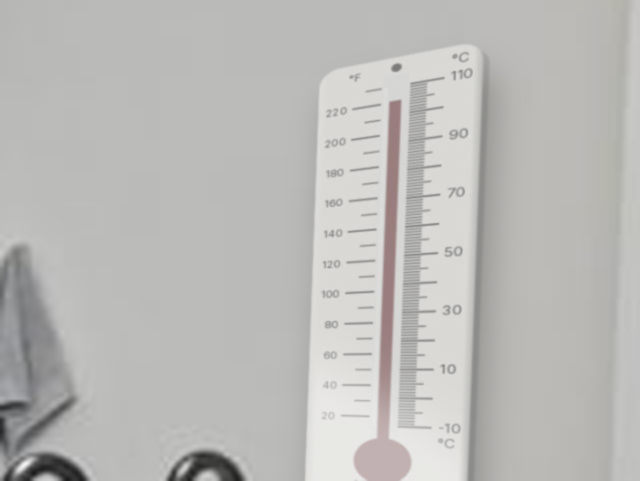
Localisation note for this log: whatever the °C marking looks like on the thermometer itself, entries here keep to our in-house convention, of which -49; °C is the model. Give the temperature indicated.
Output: 105; °C
